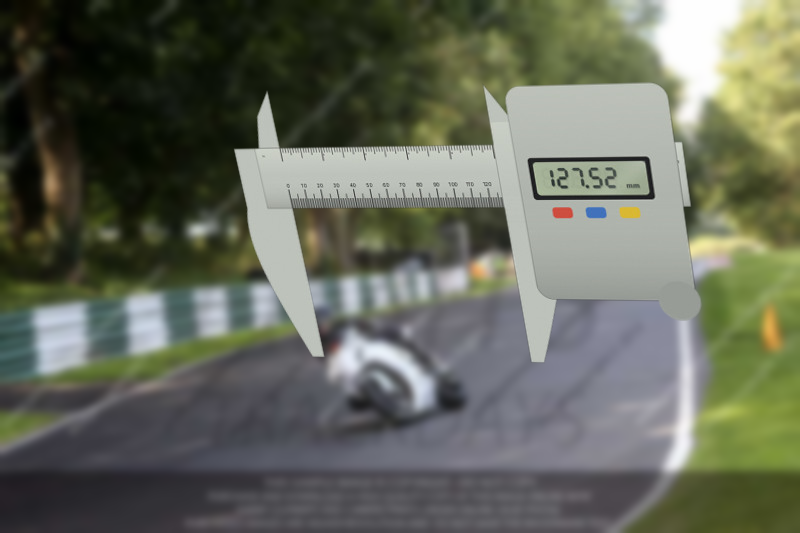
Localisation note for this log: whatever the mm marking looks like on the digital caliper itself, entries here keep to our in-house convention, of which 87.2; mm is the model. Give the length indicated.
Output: 127.52; mm
